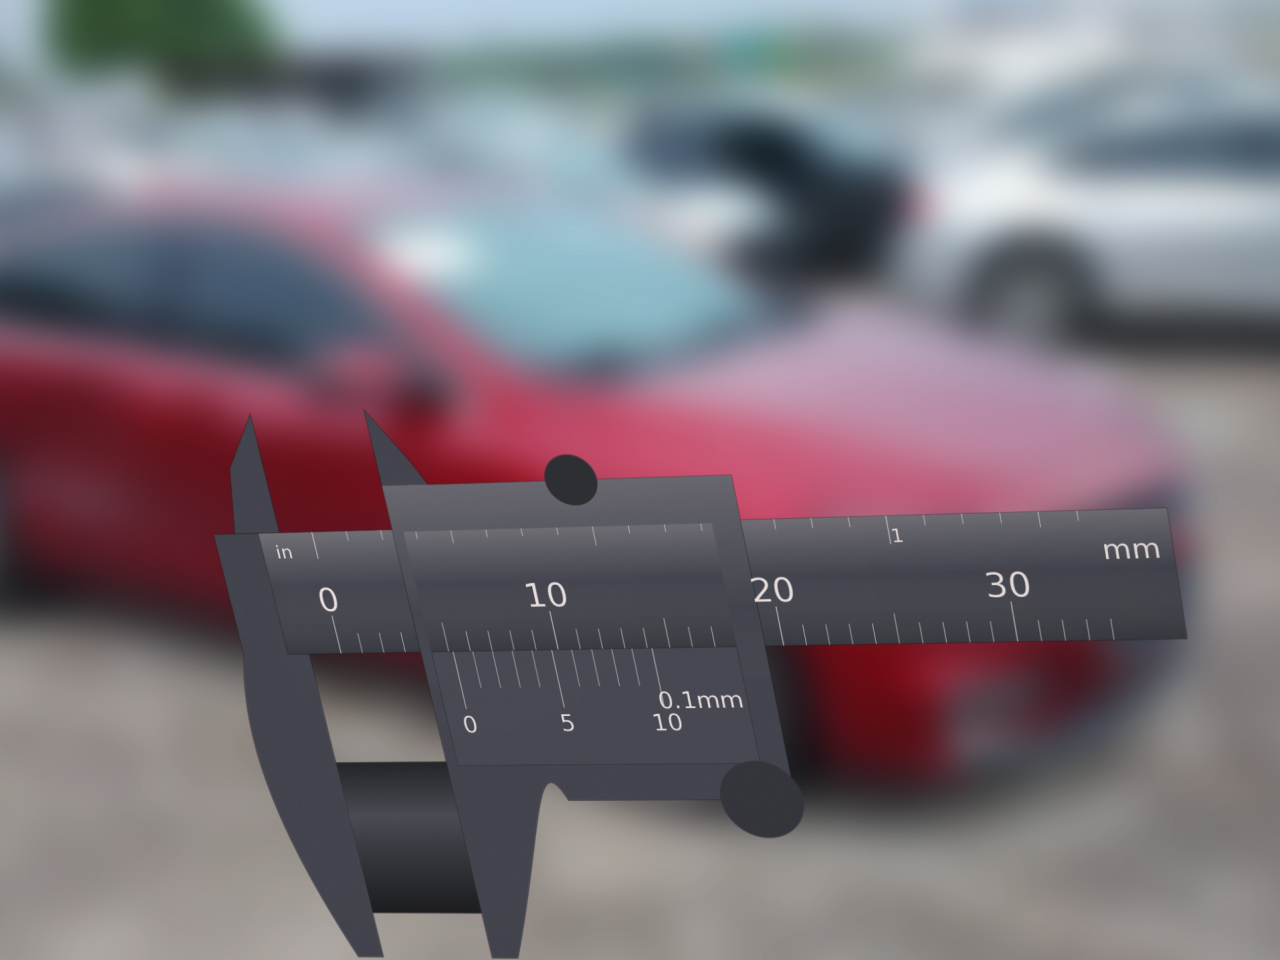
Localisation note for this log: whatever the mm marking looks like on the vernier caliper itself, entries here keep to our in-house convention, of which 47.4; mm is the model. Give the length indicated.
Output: 5.2; mm
